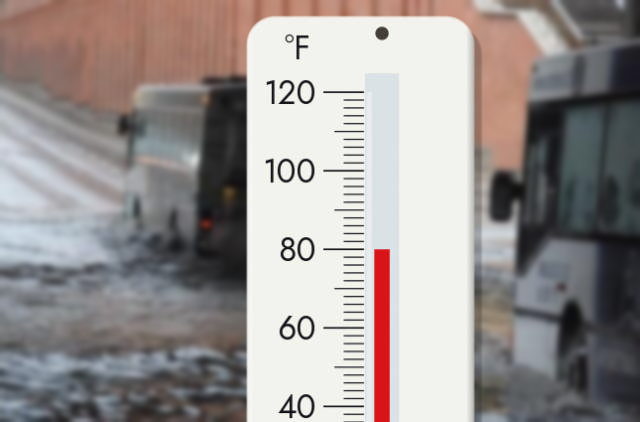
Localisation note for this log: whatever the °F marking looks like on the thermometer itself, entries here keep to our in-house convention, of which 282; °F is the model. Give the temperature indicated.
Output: 80; °F
